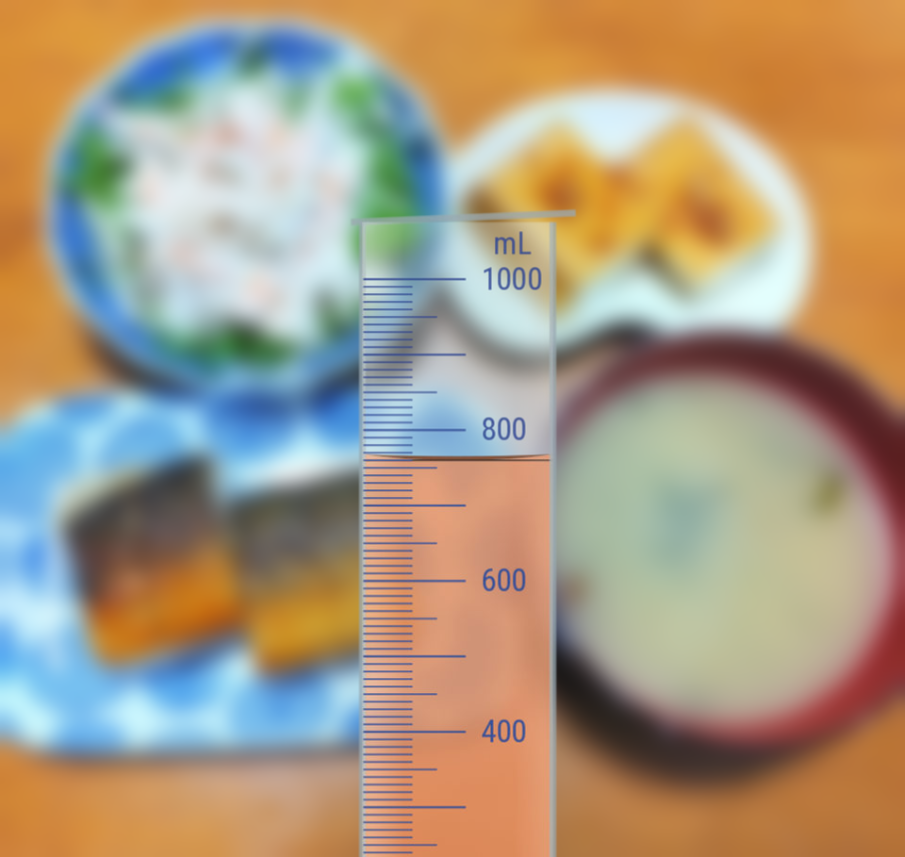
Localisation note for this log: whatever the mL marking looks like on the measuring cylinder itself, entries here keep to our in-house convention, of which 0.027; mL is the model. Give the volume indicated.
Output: 760; mL
